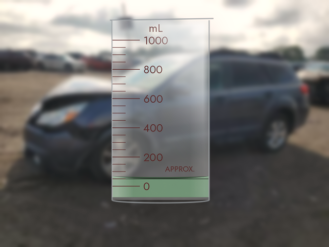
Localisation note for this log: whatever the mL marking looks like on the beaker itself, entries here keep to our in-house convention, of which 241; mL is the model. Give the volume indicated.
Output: 50; mL
